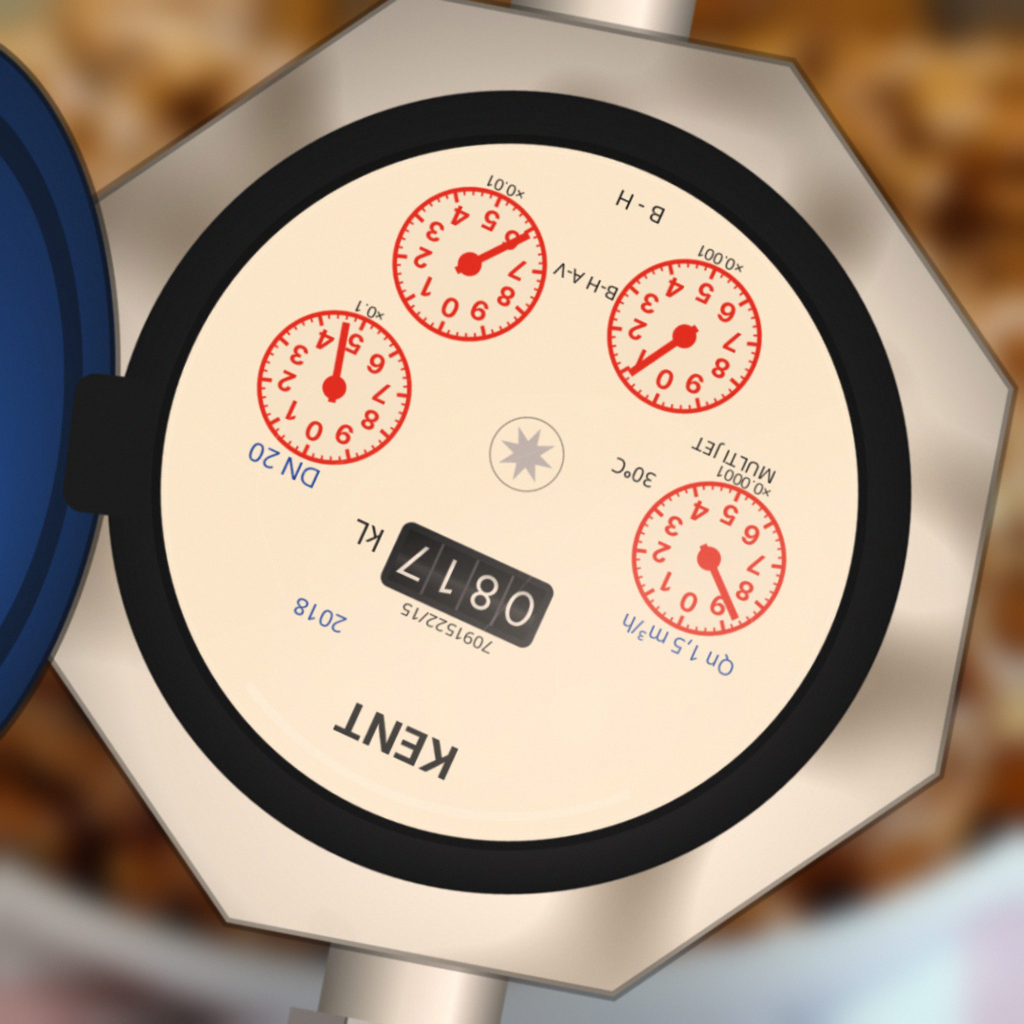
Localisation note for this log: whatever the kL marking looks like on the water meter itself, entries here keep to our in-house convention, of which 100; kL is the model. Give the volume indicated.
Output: 817.4608; kL
